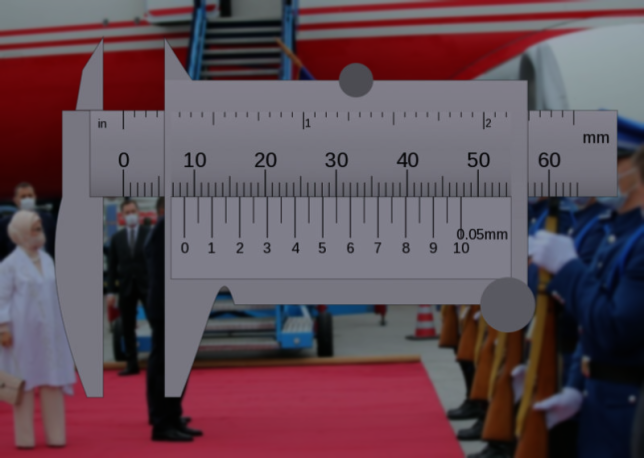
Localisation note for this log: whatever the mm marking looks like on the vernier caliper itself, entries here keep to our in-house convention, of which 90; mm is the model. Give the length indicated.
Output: 8.6; mm
